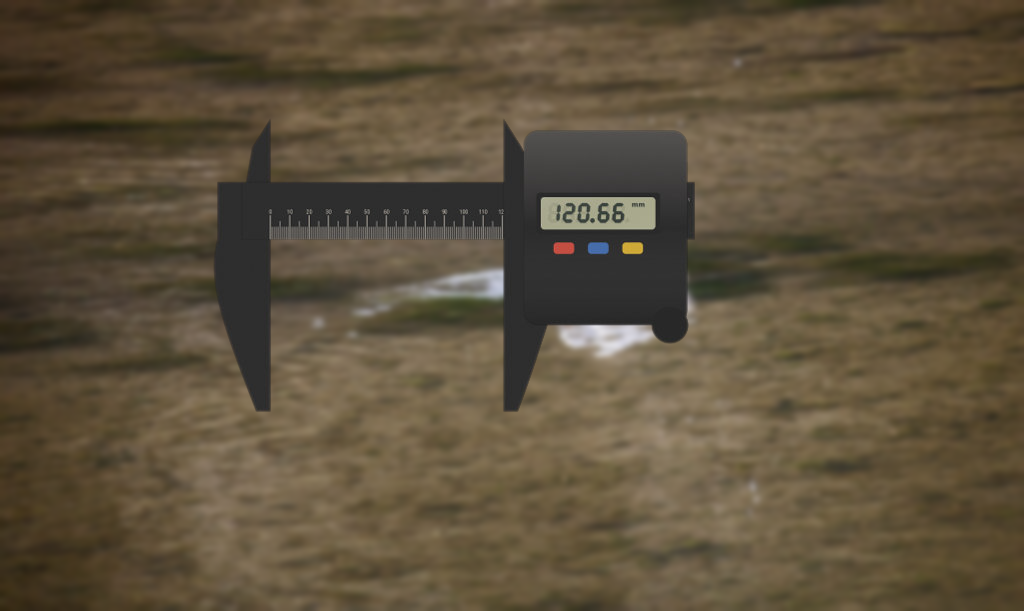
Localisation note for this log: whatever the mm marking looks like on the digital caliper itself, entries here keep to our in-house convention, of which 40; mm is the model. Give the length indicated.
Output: 120.66; mm
